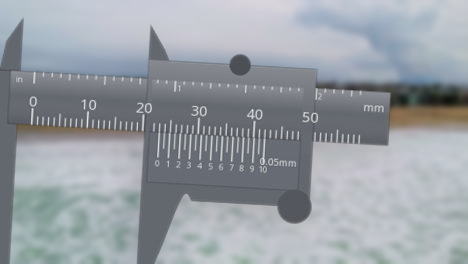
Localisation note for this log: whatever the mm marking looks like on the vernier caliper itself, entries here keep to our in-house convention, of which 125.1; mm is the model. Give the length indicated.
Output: 23.0; mm
